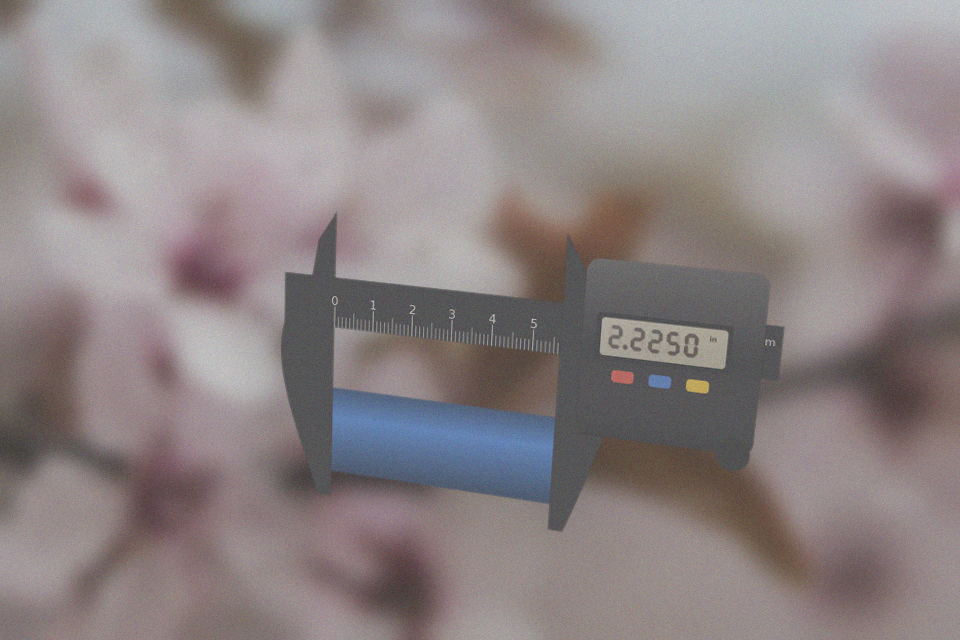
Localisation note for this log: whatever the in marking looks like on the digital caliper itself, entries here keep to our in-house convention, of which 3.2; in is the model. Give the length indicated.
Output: 2.2250; in
